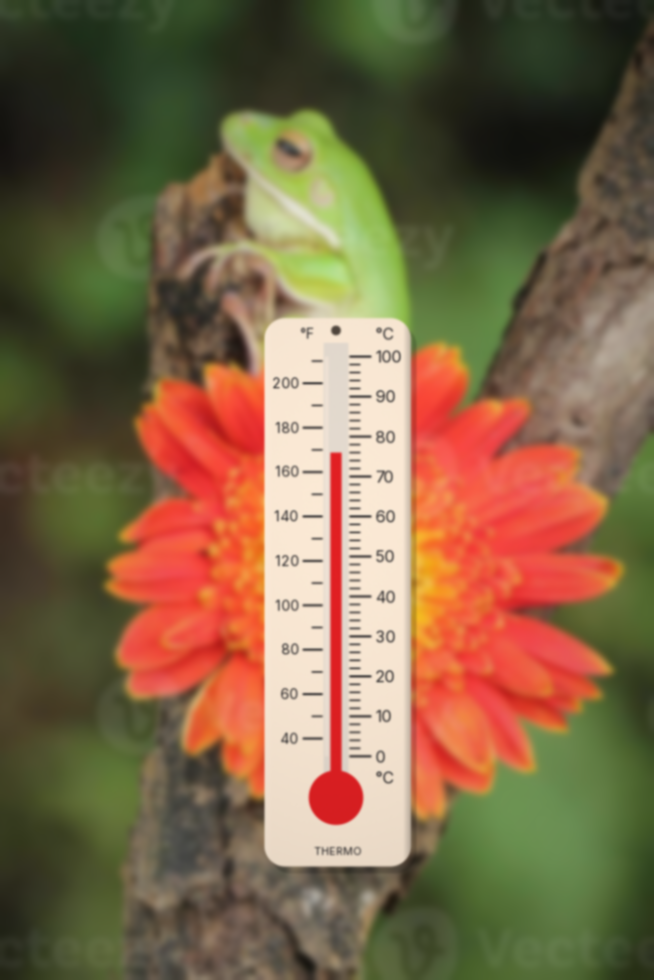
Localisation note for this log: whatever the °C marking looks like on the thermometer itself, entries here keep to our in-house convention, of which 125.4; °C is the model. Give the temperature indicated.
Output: 76; °C
